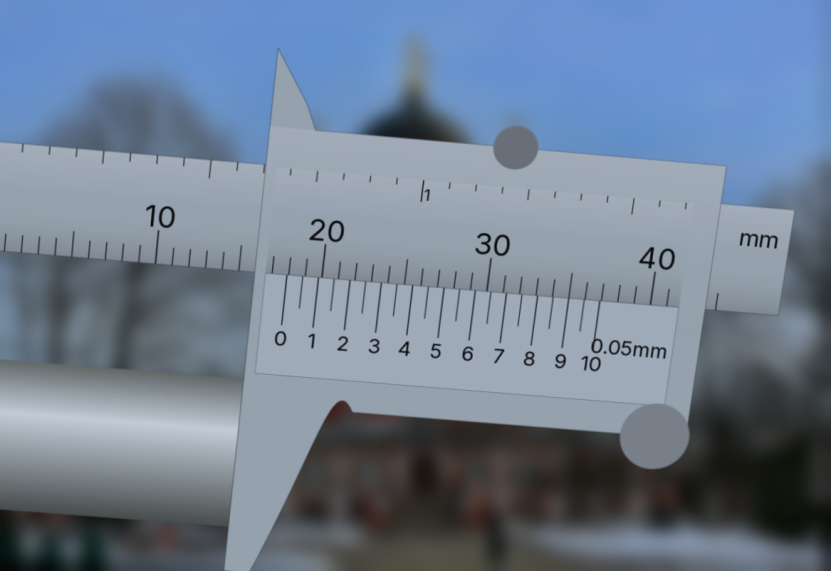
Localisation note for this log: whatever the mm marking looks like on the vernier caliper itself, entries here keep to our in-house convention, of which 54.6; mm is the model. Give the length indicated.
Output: 17.9; mm
